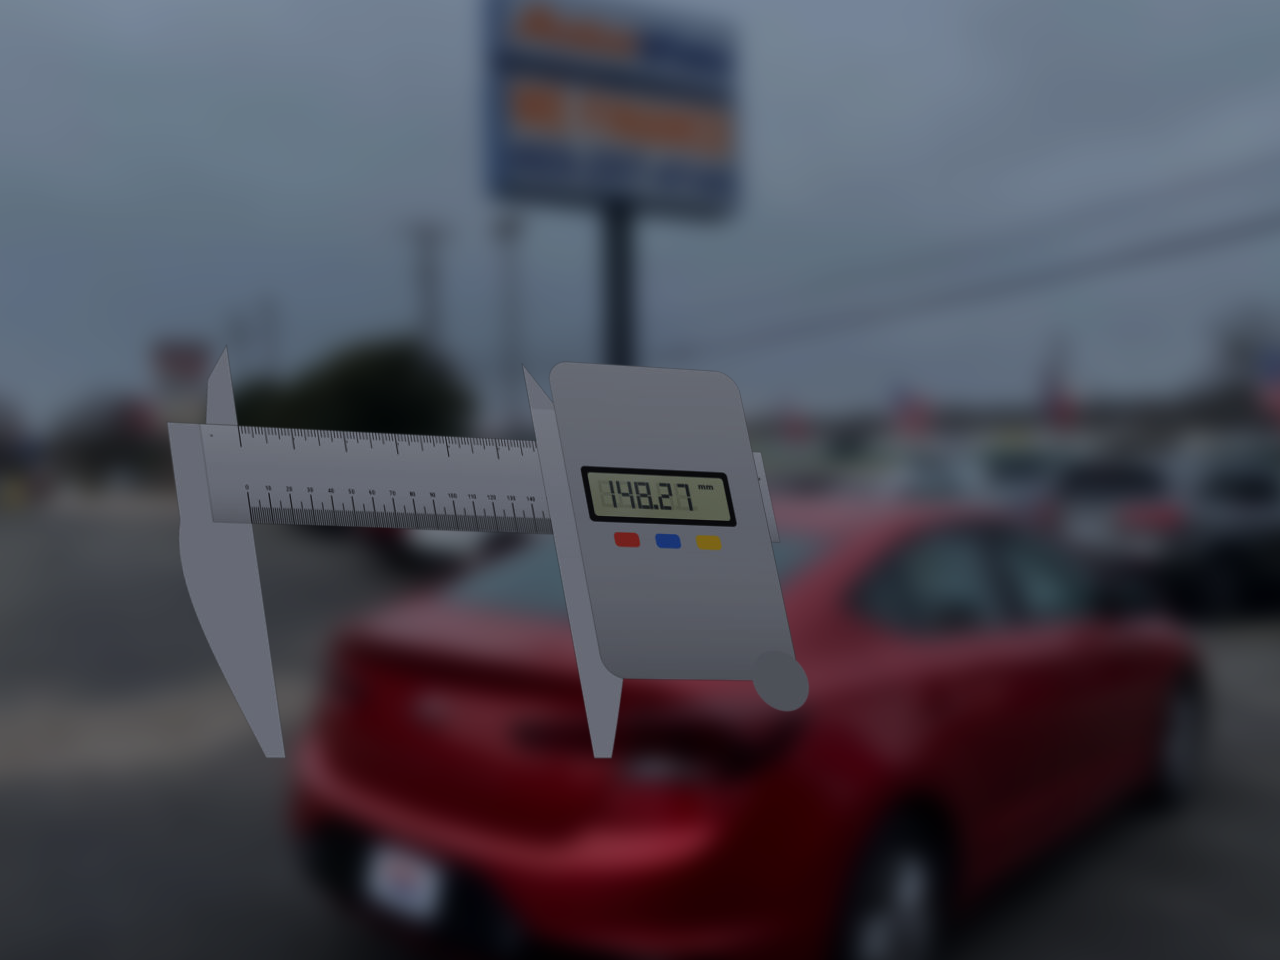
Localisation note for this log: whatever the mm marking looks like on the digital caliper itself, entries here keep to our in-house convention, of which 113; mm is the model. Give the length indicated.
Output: 148.27; mm
